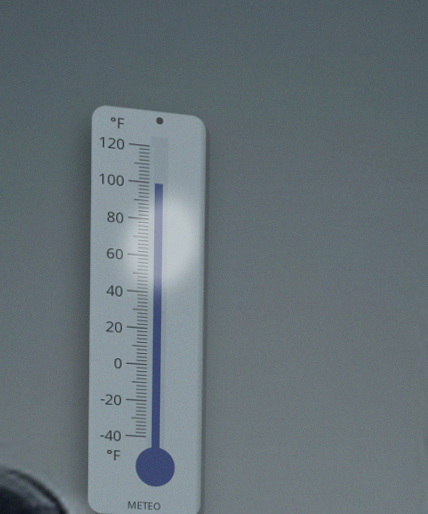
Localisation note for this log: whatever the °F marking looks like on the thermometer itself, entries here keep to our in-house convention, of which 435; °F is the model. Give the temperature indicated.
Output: 100; °F
